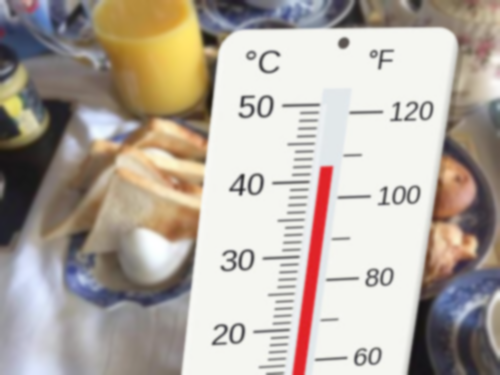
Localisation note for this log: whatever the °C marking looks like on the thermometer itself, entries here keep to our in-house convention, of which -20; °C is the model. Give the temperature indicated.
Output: 42; °C
